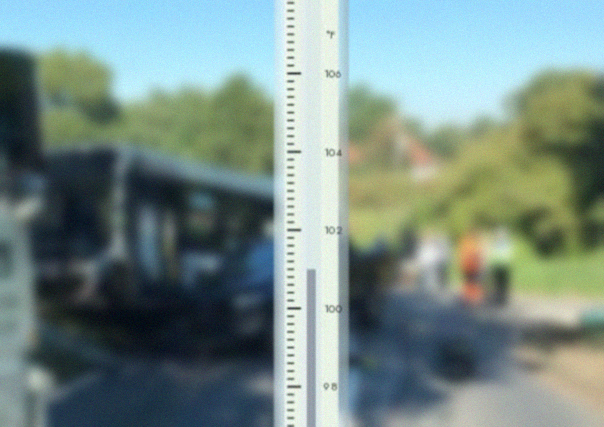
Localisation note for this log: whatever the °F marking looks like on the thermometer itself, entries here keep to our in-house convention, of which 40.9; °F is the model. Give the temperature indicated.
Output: 101; °F
